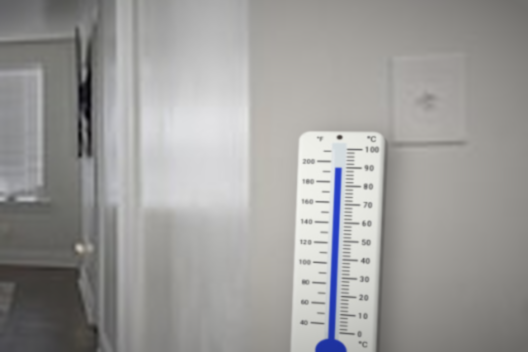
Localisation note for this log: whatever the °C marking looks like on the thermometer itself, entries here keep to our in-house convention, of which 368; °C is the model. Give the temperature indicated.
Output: 90; °C
